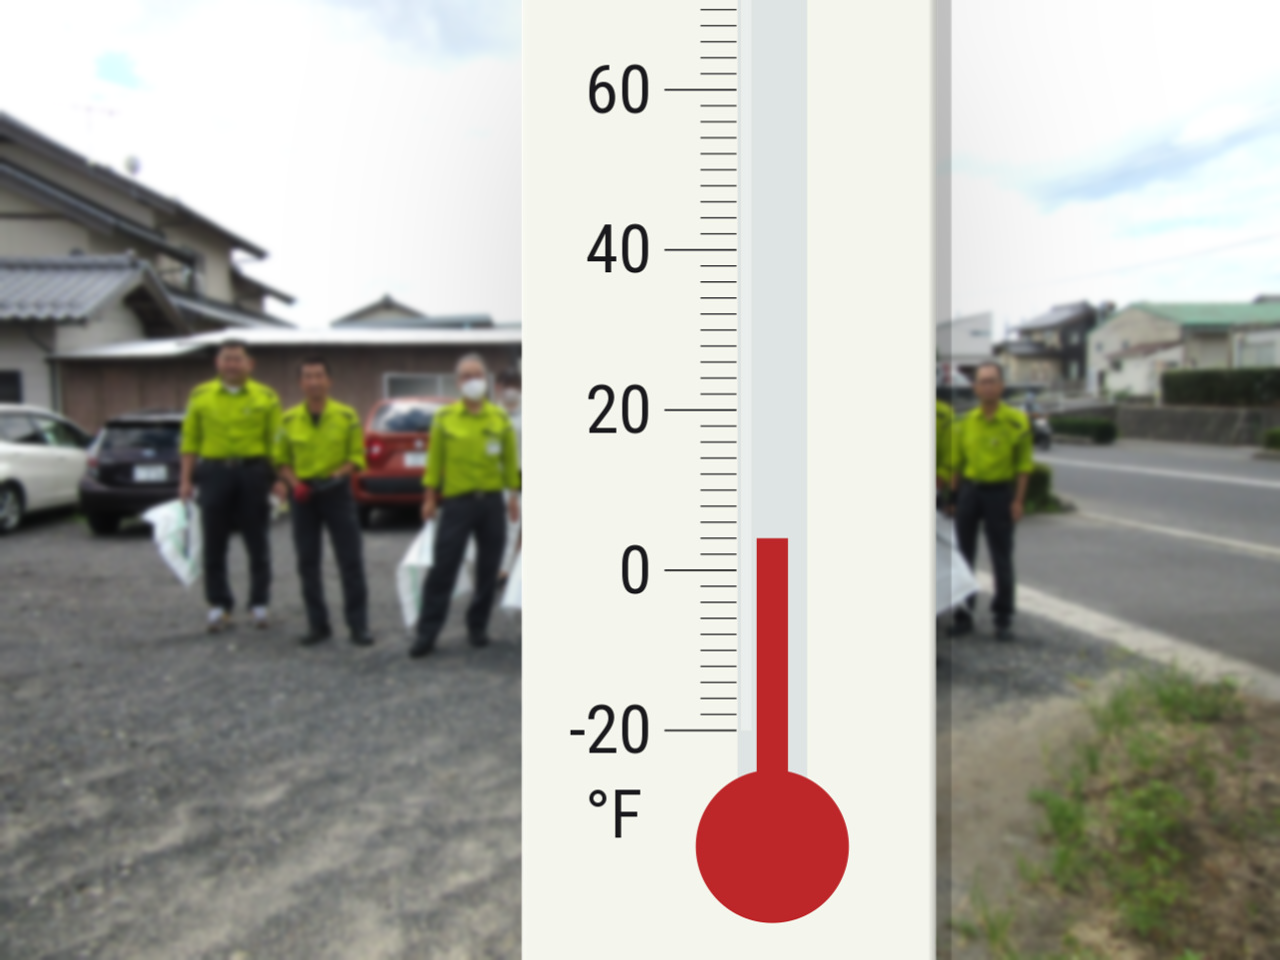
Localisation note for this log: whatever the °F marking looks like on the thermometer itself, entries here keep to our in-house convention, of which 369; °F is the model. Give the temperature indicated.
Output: 4; °F
